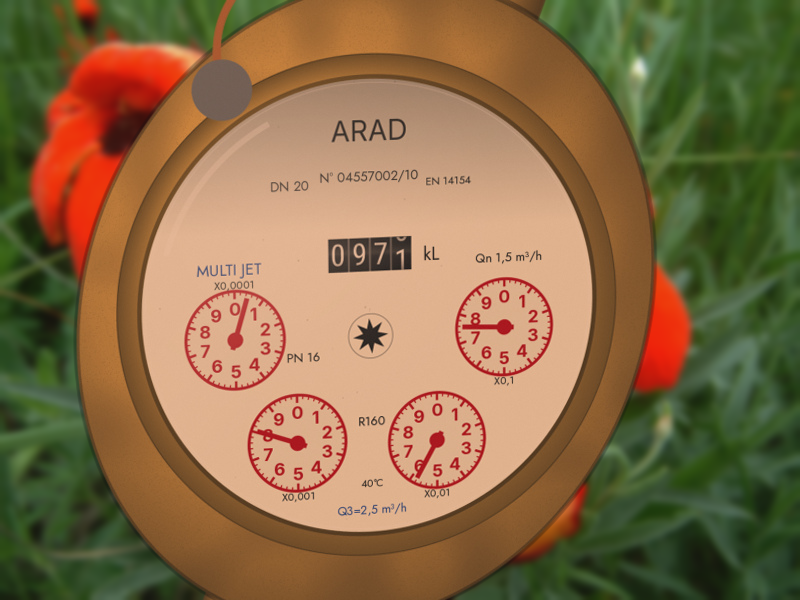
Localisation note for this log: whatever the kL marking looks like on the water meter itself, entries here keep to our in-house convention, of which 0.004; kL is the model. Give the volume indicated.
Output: 970.7580; kL
